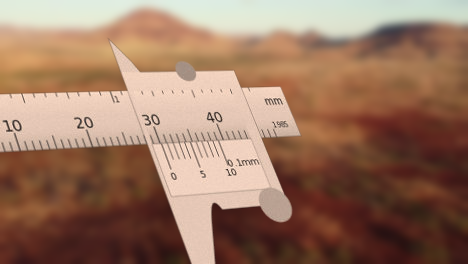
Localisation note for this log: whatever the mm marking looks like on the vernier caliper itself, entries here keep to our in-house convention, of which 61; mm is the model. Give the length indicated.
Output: 30.2; mm
